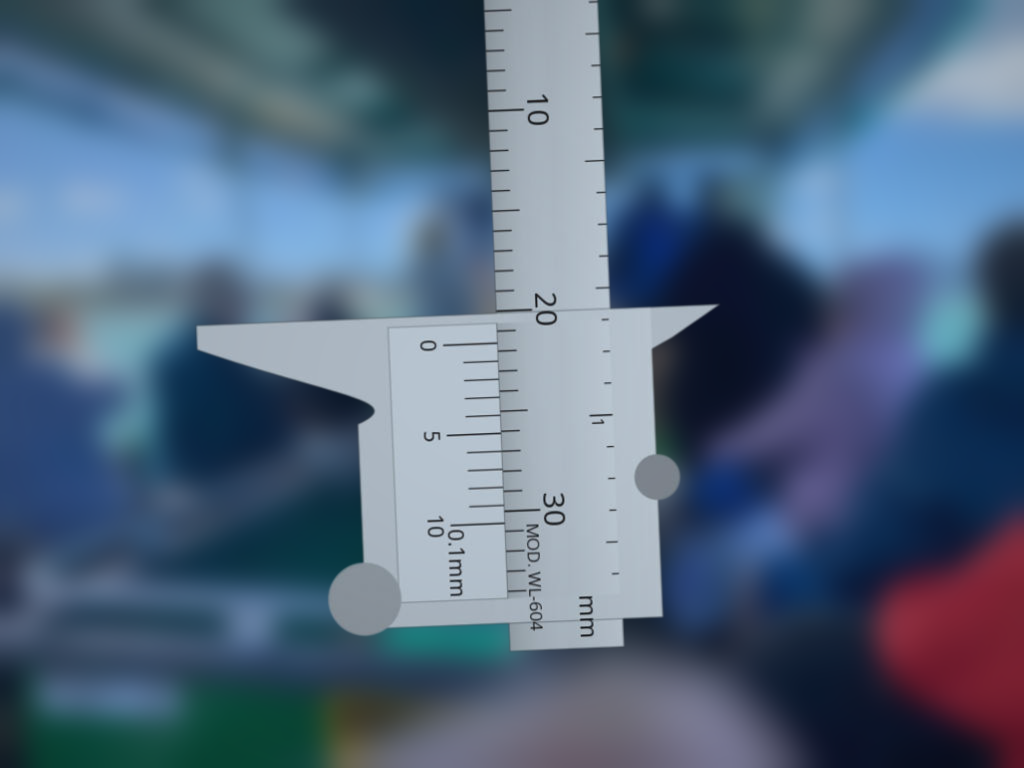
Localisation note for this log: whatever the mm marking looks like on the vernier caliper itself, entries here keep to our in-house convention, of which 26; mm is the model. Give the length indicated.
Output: 21.6; mm
